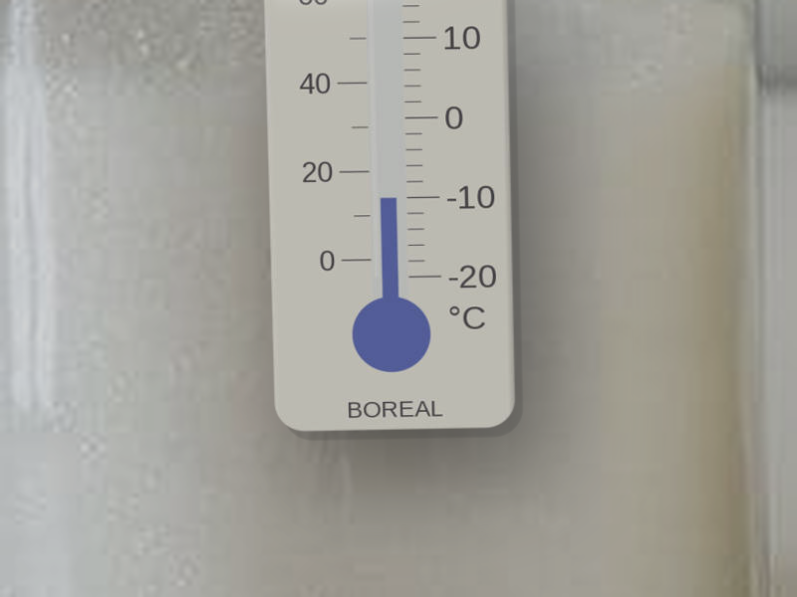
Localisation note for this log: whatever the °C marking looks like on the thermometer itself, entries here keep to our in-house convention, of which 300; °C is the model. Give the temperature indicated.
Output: -10; °C
